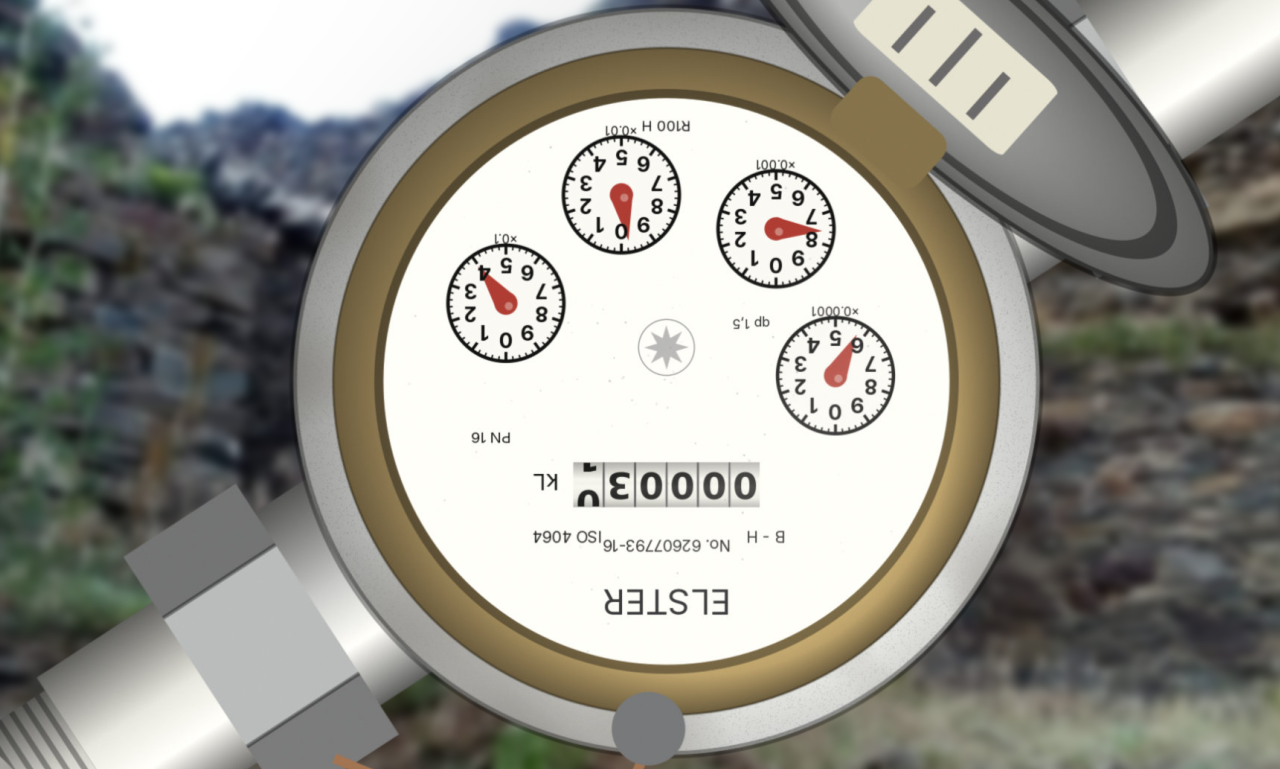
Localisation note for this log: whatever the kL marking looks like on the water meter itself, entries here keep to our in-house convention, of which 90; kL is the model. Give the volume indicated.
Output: 30.3975; kL
